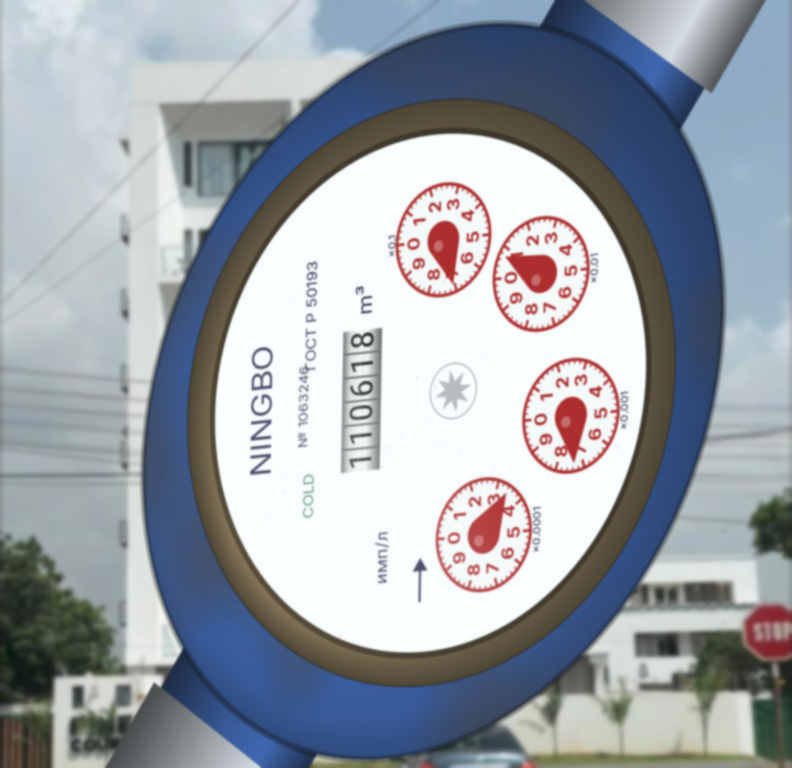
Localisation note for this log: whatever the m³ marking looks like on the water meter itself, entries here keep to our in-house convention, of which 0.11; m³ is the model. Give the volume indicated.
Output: 110618.7073; m³
